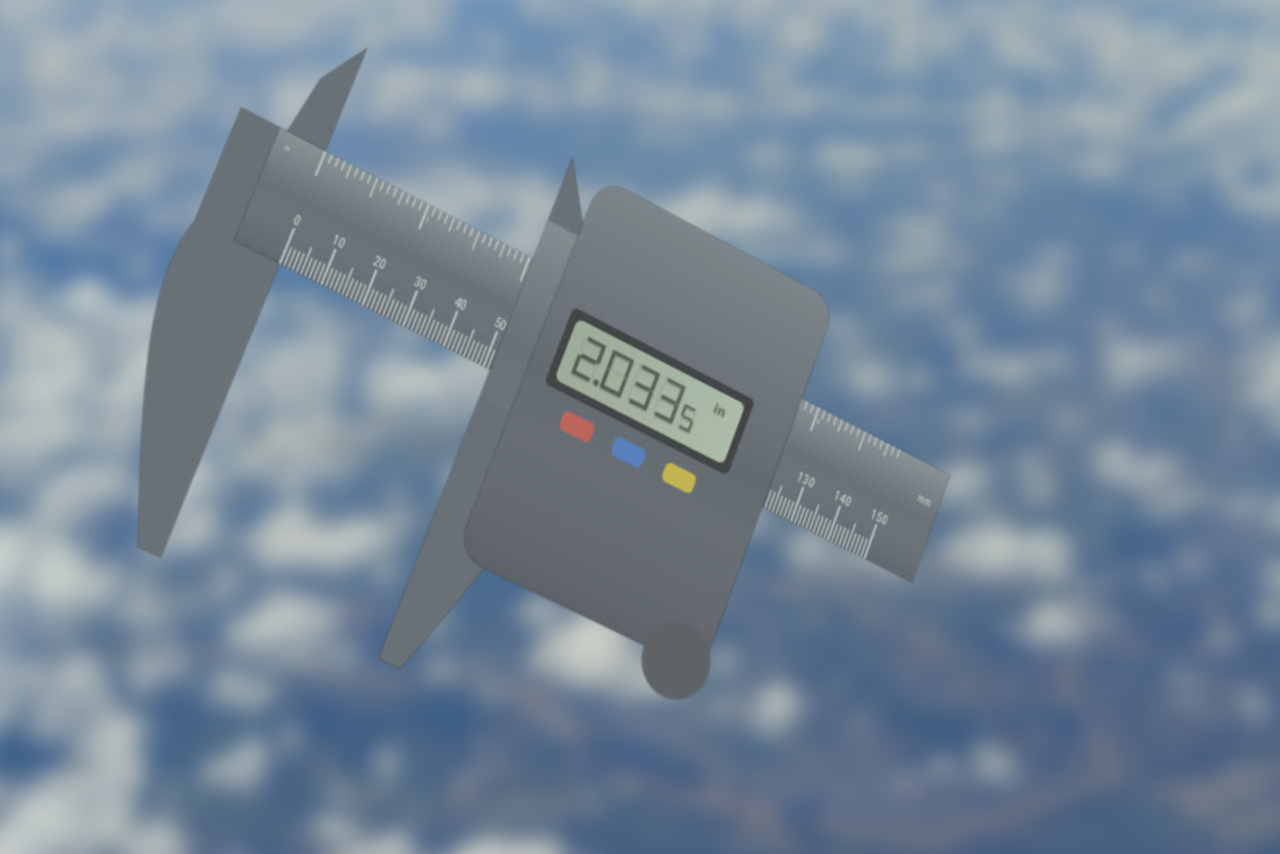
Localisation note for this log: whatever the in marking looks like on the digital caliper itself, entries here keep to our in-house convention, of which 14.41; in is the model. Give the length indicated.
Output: 2.0335; in
